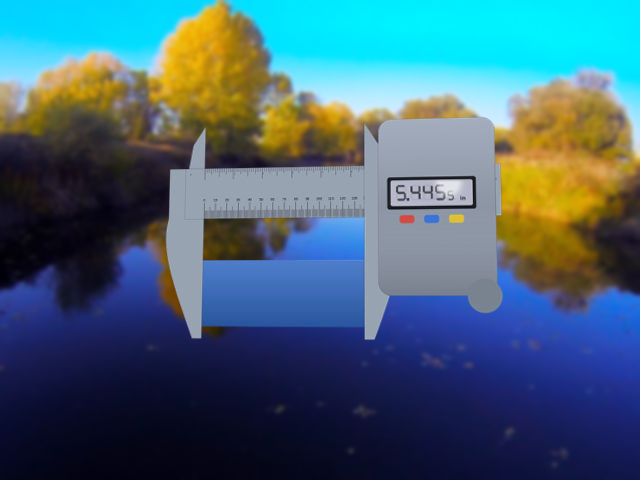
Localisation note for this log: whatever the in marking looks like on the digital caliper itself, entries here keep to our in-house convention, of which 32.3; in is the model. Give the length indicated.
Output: 5.4455; in
